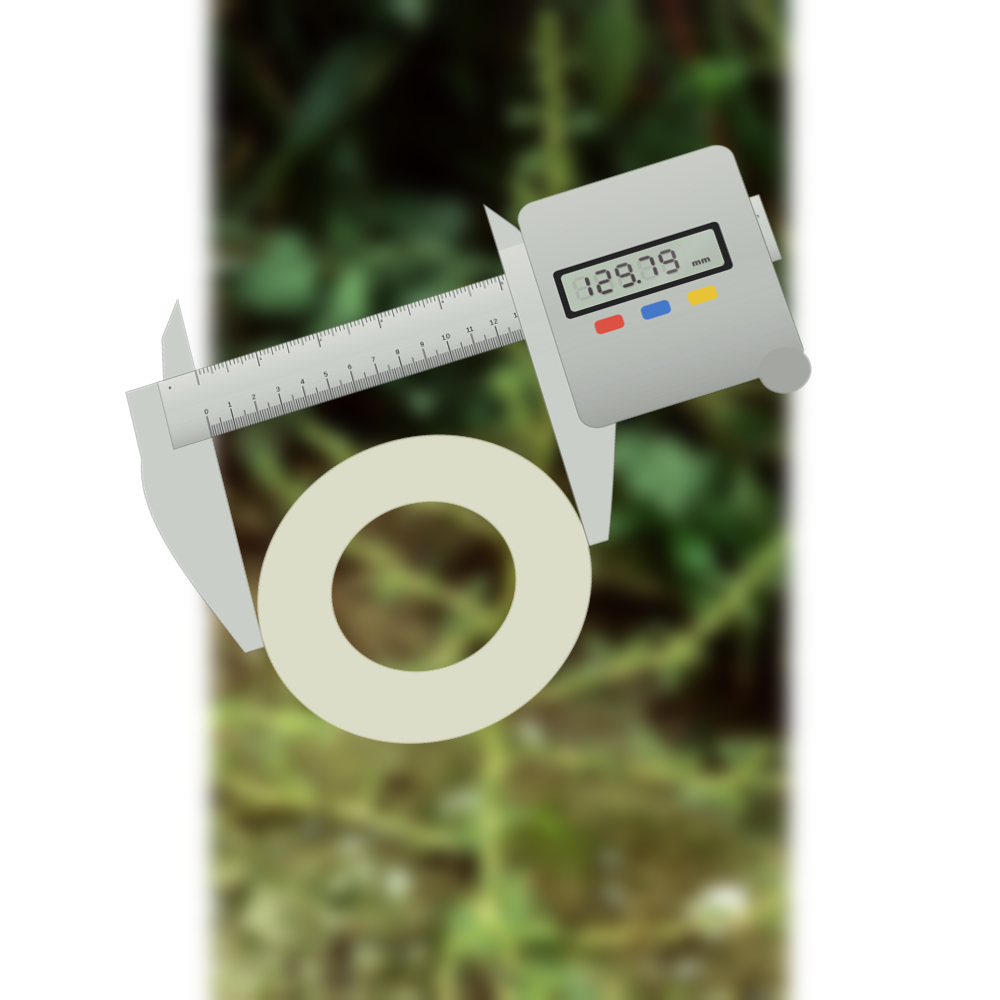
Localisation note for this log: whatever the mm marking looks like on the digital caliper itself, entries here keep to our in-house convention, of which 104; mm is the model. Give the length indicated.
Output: 129.79; mm
